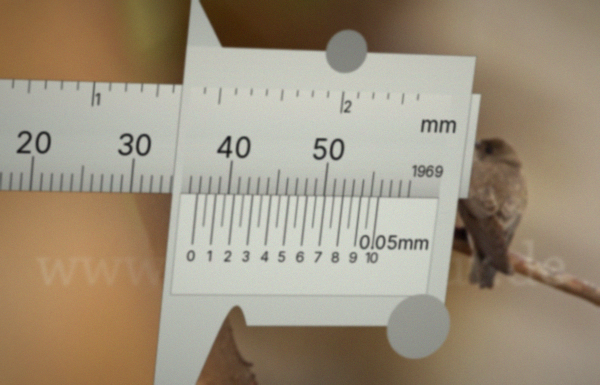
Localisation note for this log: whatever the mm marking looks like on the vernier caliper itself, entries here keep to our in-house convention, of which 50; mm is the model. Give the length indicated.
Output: 36.8; mm
